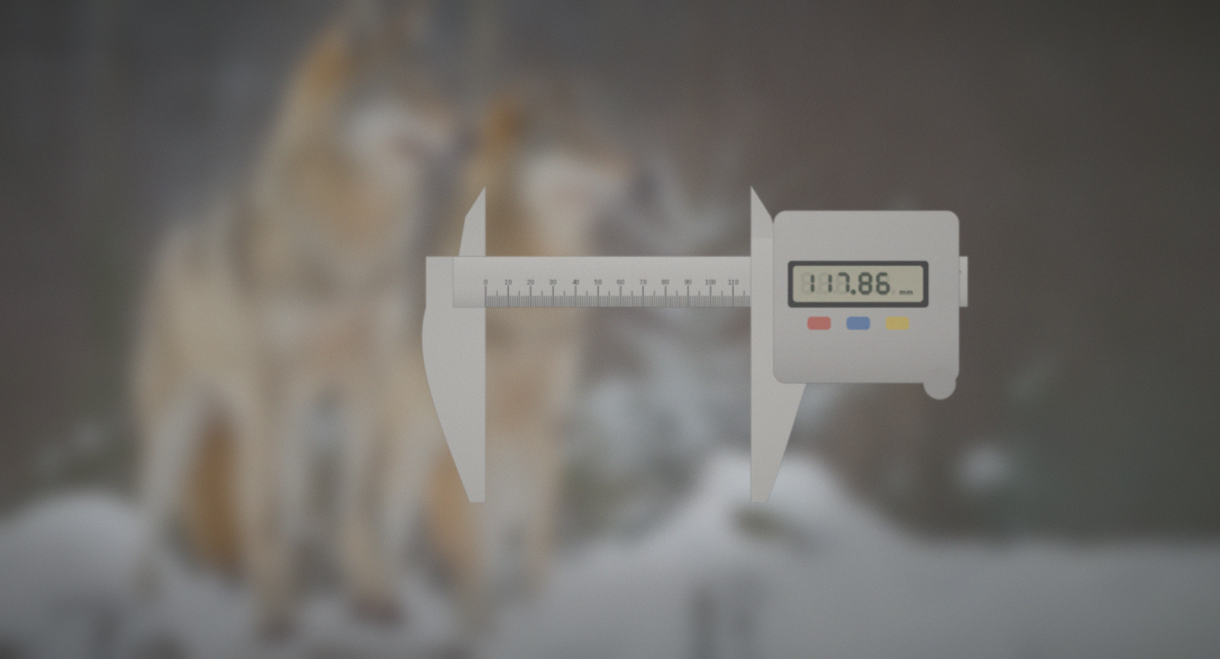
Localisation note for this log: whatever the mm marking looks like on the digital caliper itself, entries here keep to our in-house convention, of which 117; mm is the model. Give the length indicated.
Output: 117.86; mm
